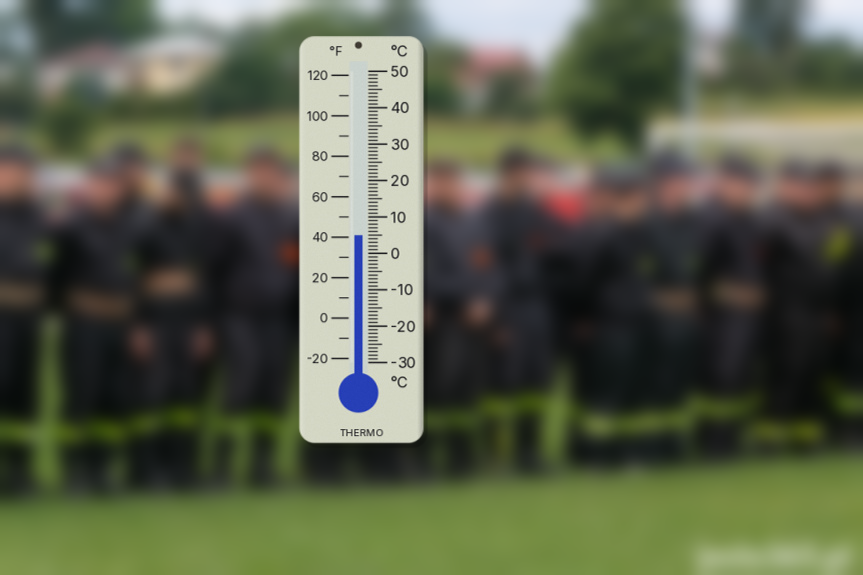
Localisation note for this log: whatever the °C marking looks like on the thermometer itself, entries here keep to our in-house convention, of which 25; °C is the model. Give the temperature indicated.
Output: 5; °C
